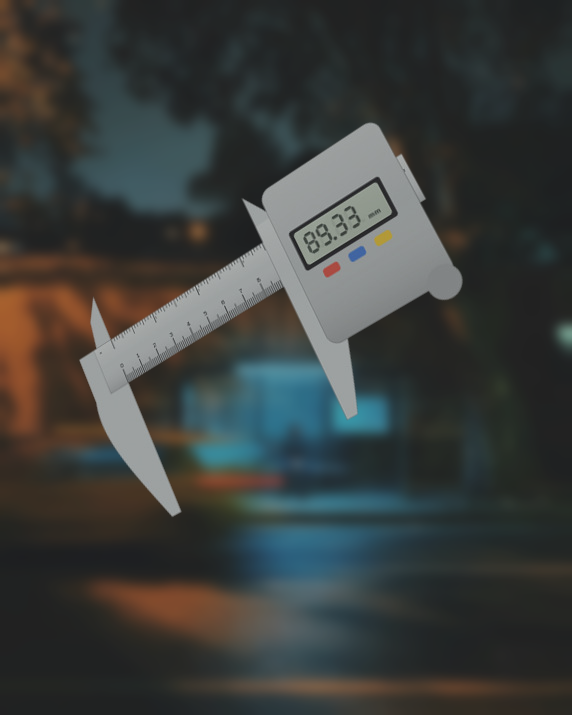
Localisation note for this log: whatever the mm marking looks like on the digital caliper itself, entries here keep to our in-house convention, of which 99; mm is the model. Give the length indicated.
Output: 89.33; mm
